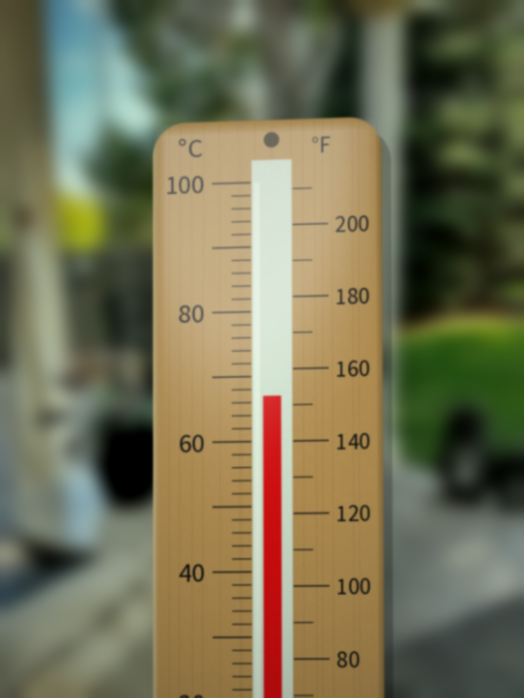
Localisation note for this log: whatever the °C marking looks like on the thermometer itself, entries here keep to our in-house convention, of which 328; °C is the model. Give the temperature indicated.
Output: 67; °C
